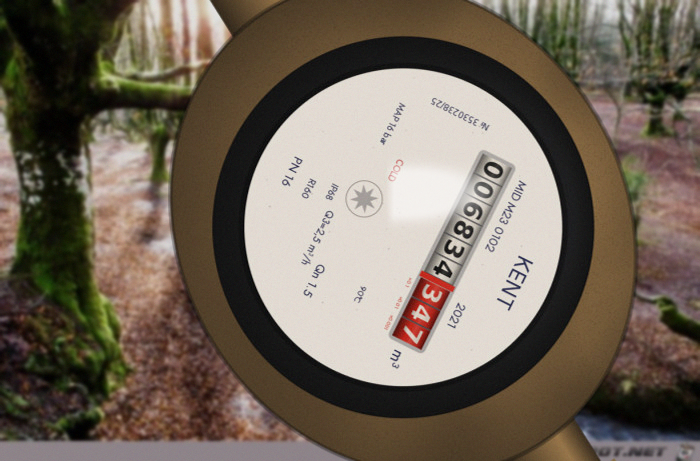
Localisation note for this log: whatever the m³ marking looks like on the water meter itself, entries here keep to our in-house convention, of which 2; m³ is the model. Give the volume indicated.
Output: 6834.347; m³
